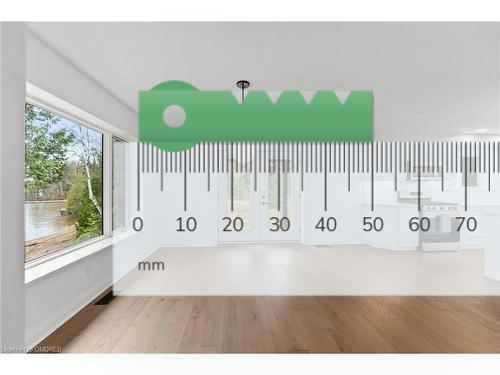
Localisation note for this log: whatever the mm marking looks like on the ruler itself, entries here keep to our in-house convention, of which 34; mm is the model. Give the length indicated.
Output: 50; mm
